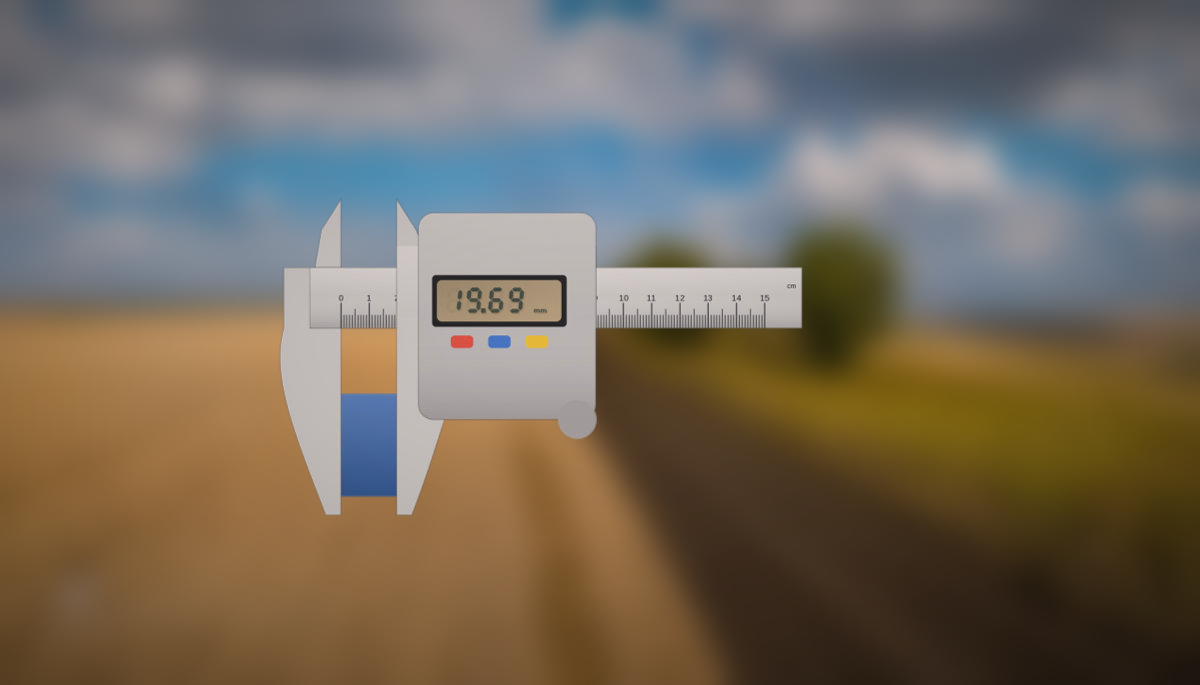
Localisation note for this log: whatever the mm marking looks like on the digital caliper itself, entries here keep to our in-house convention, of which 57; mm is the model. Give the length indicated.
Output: 19.69; mm
